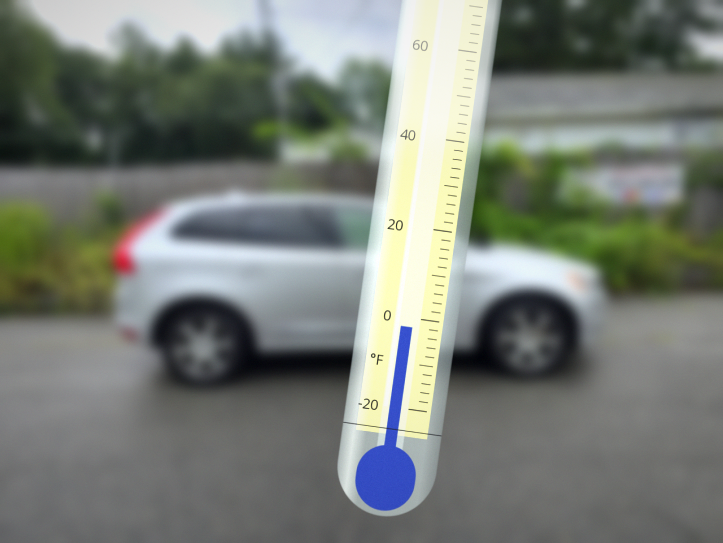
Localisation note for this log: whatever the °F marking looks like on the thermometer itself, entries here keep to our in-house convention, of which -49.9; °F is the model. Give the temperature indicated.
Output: -2; °F
